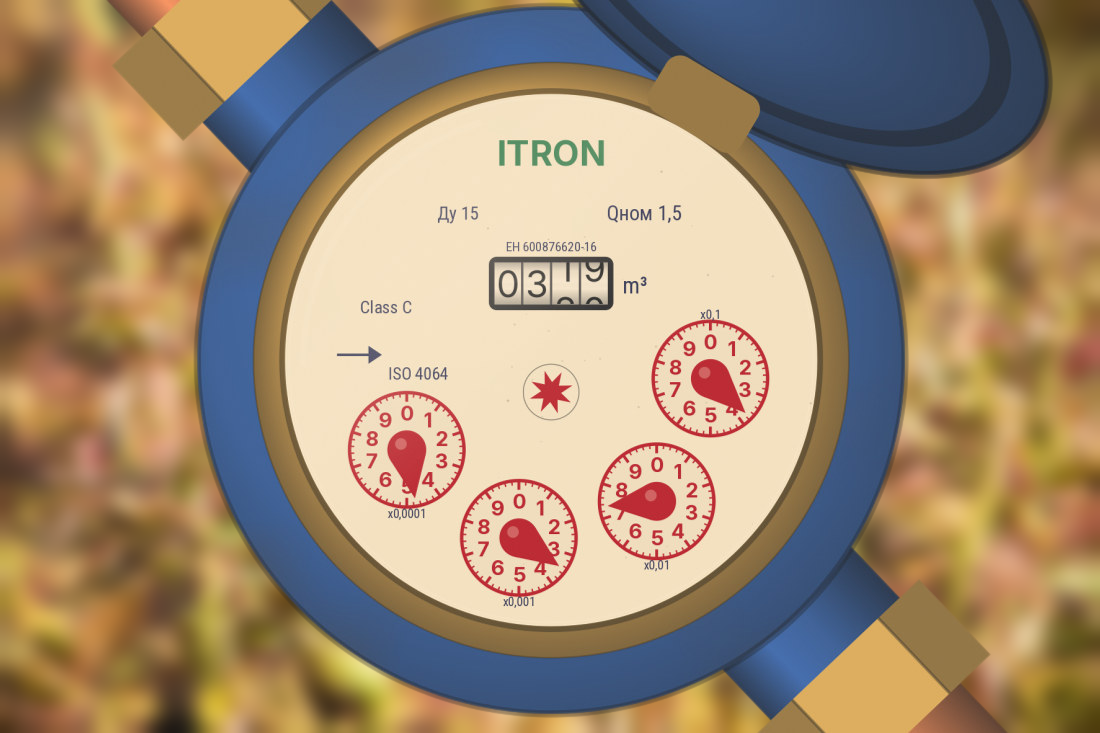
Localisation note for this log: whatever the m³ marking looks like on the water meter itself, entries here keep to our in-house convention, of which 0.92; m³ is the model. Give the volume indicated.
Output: 319.3734; m³
